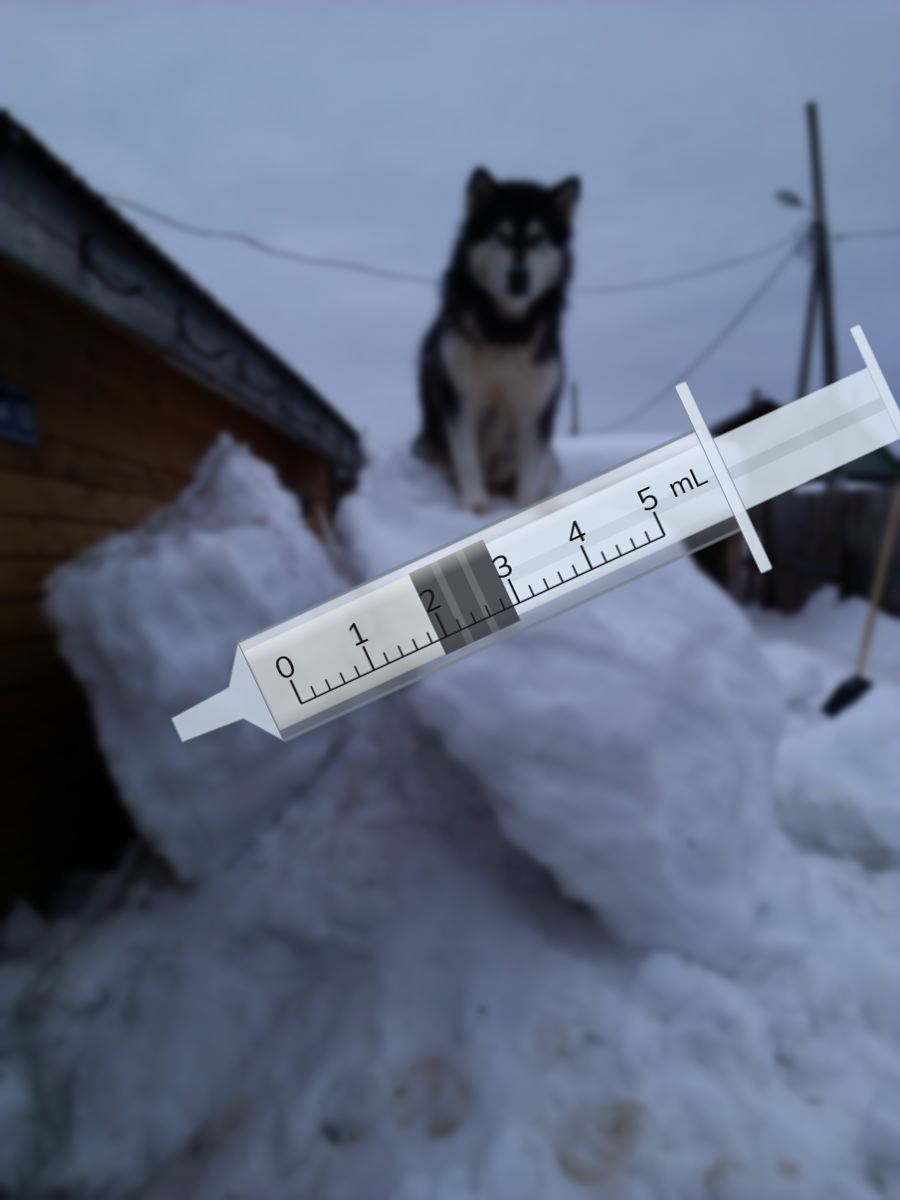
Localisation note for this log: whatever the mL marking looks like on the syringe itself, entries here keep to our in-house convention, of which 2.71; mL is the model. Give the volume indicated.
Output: 1.9; mL
